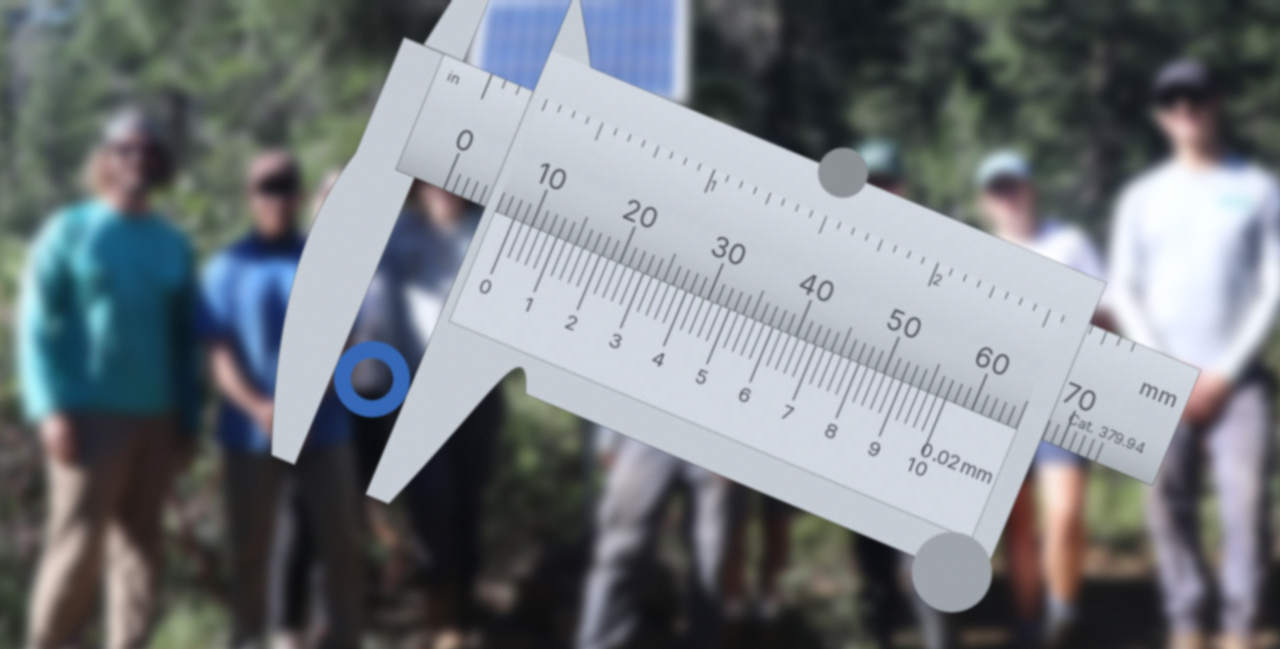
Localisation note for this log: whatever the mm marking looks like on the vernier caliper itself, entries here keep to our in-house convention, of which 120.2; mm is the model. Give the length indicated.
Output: 8.0; mm
